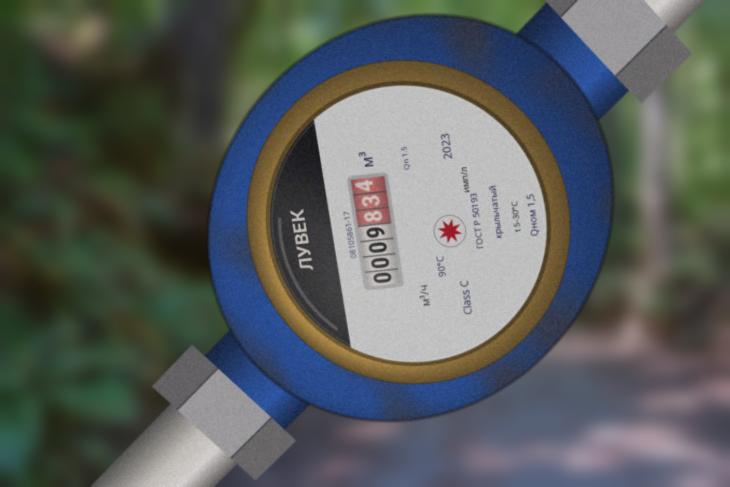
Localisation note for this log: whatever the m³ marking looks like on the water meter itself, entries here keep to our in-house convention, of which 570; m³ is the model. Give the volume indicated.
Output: 9.834; m³
